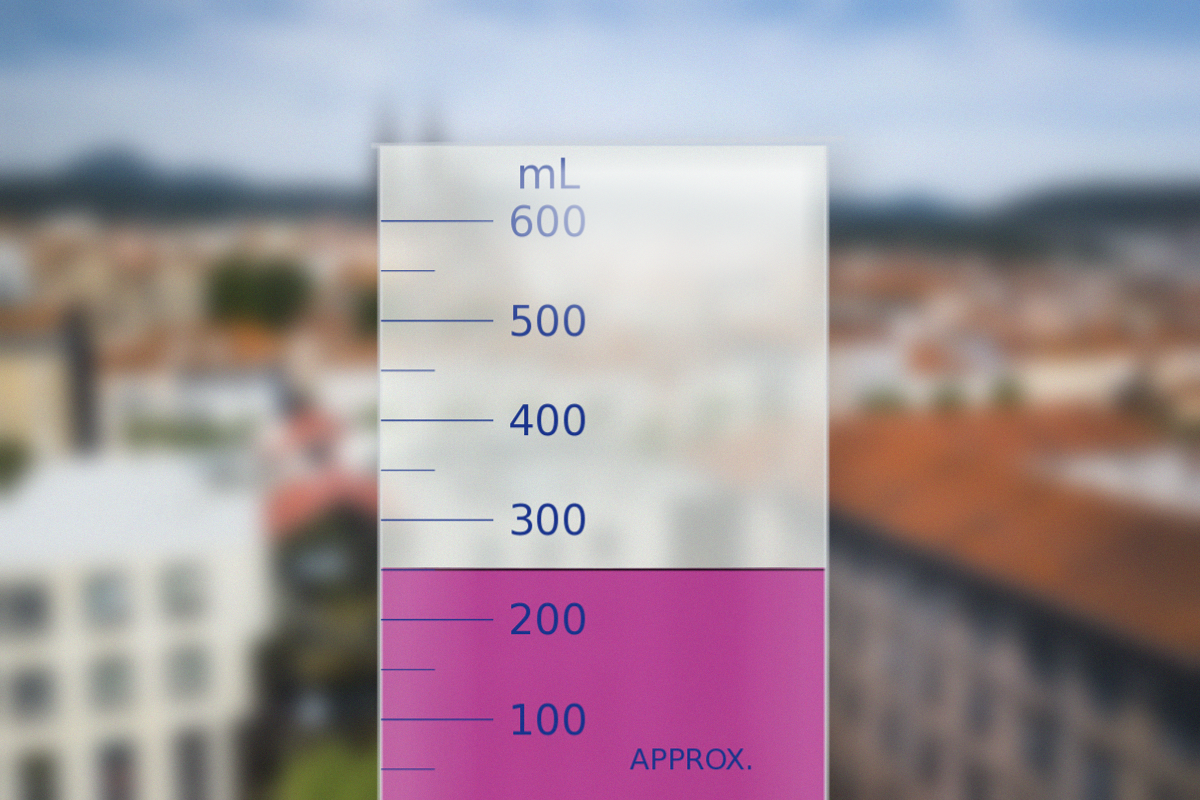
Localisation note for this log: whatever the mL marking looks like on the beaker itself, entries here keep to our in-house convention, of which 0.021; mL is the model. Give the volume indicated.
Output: 250; mL
